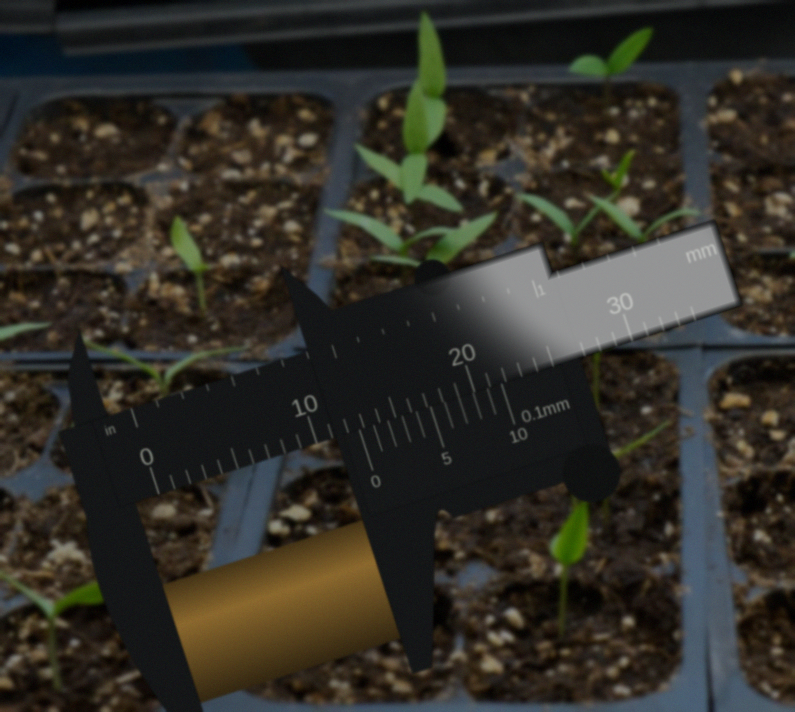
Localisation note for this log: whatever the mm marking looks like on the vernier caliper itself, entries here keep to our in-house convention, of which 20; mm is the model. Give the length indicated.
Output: 12.7; mm
